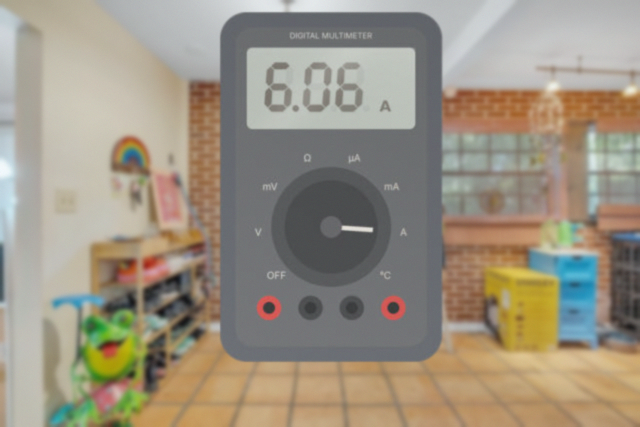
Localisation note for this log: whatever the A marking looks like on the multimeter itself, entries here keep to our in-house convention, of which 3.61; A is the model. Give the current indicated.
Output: 6.06; A
